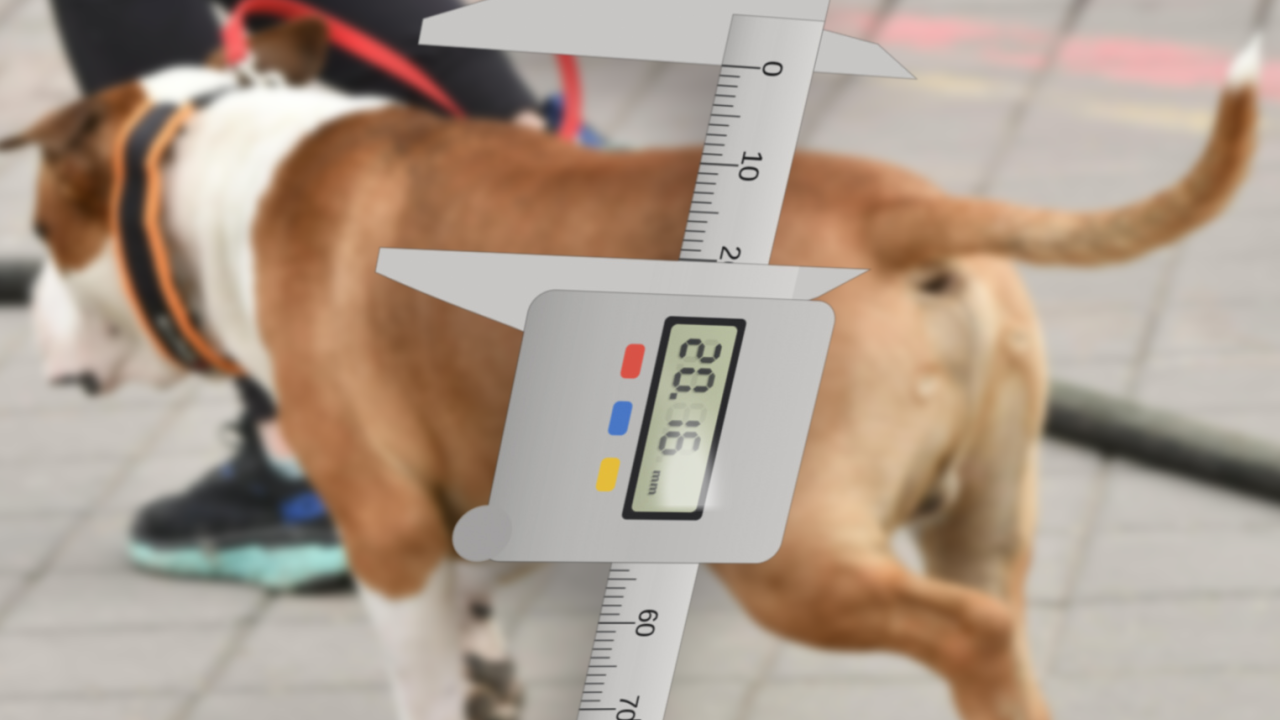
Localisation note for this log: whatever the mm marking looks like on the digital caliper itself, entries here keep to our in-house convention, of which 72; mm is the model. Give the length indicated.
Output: 20.16; mm
